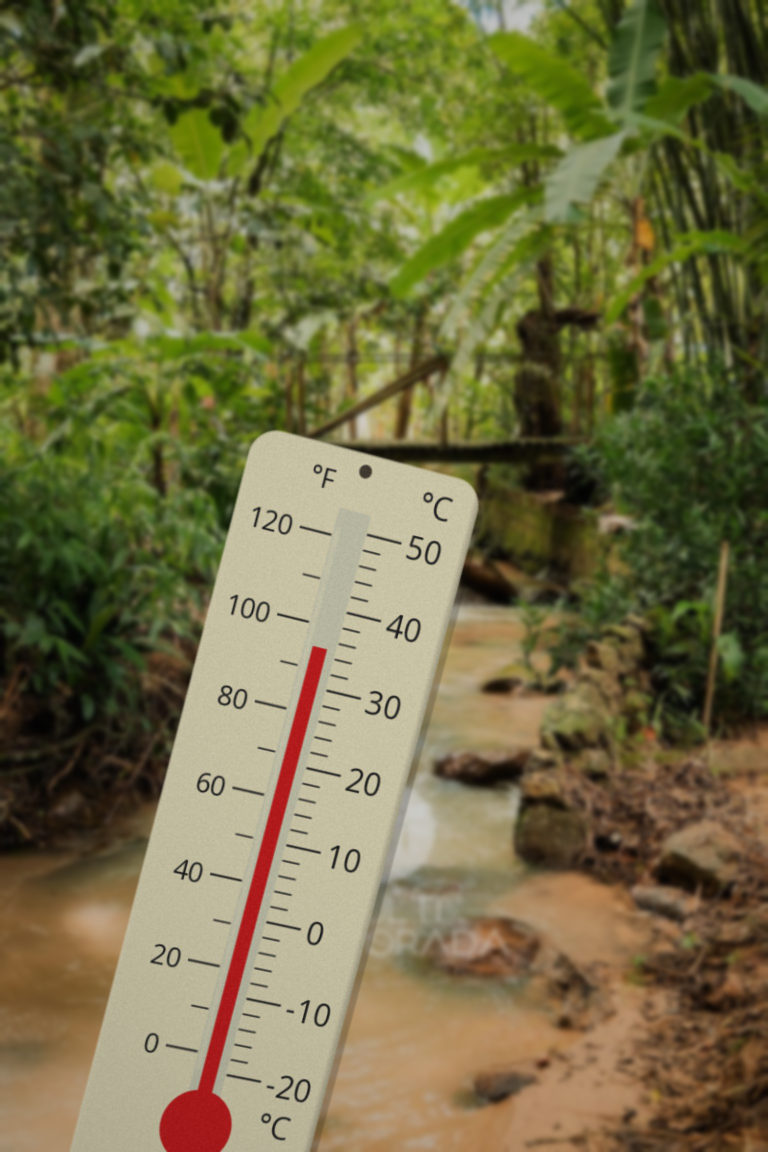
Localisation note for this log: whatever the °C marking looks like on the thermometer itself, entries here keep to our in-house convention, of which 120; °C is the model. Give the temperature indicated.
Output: 35; °C
